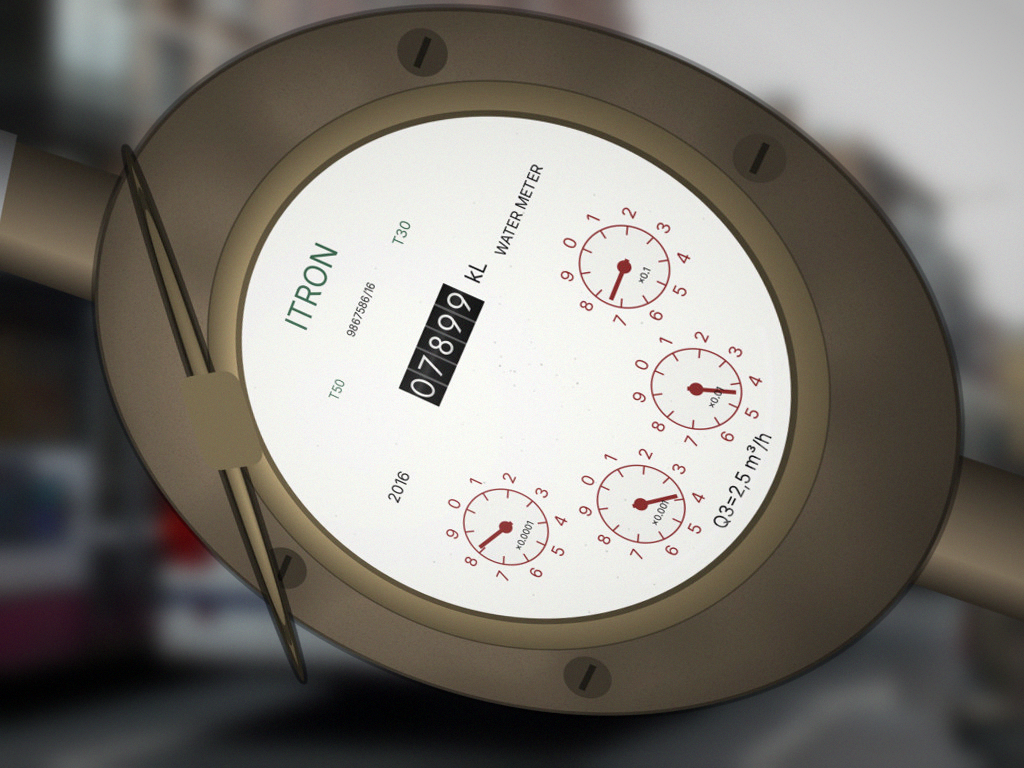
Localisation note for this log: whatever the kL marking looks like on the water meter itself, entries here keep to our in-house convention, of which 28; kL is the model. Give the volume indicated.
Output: 7899.7438; kL
